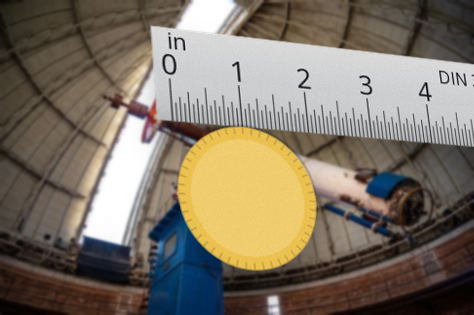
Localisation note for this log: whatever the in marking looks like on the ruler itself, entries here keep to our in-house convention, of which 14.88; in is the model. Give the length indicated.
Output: 2; in
